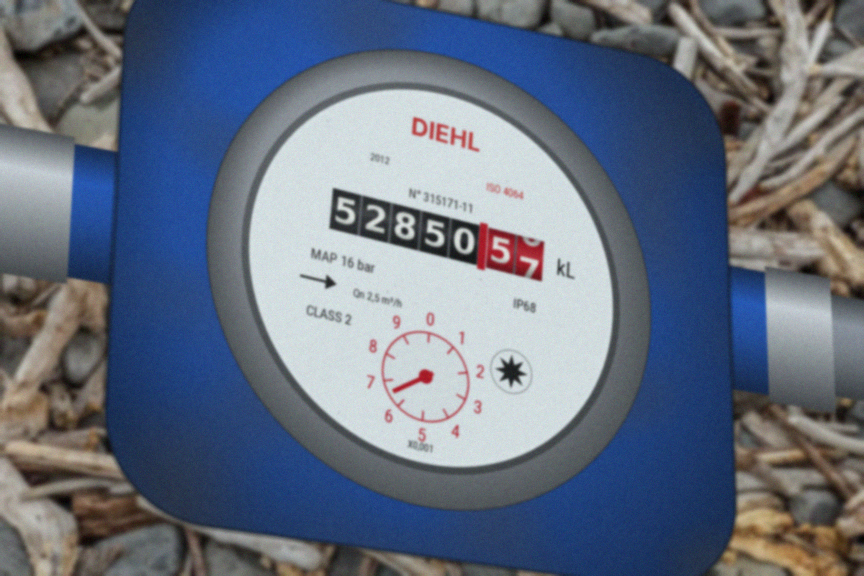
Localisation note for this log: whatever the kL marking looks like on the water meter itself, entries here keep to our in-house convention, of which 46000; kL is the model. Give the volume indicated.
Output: 52850.566; kL
